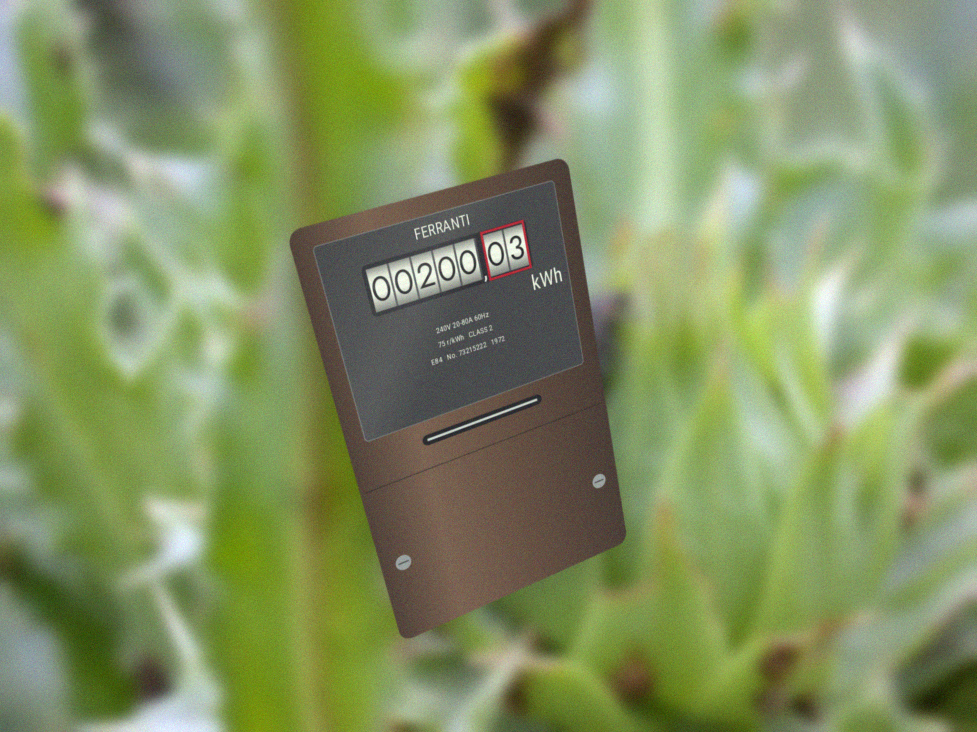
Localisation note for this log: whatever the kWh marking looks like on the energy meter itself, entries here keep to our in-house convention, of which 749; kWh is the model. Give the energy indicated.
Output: 200.03; kWh
